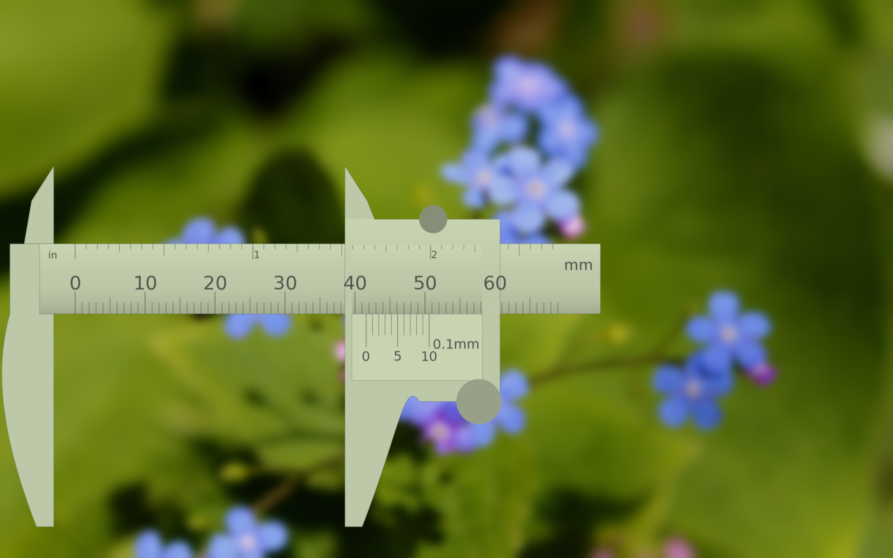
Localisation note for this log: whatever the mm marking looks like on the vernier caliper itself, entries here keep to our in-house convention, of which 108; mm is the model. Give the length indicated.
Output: 41.6; mm
